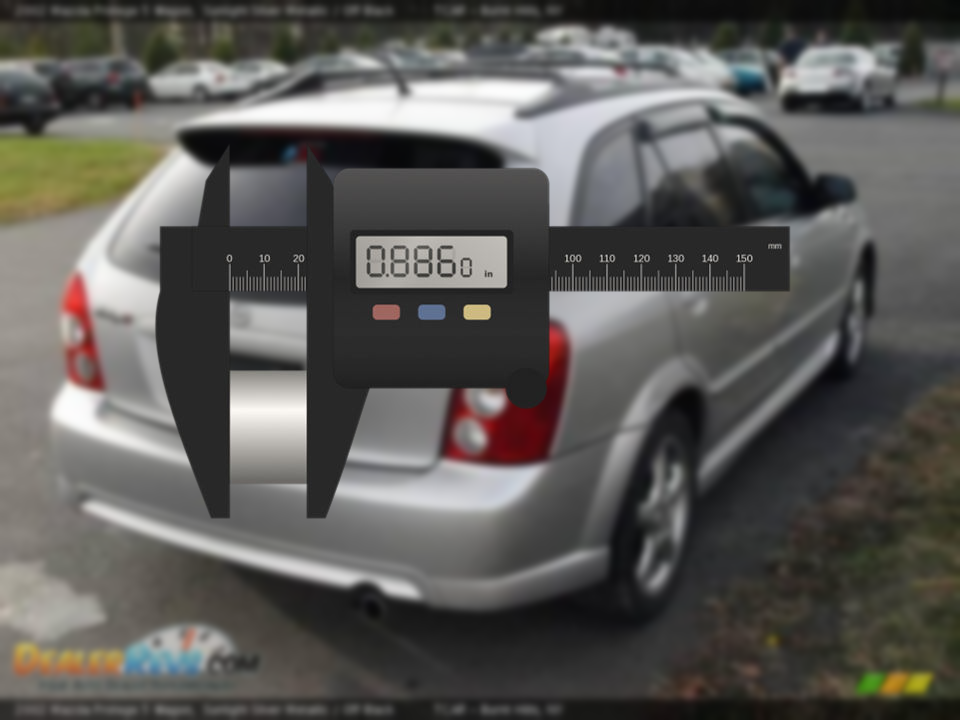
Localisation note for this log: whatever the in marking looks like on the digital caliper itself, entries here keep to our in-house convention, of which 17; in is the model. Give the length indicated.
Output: 0.8860; in
